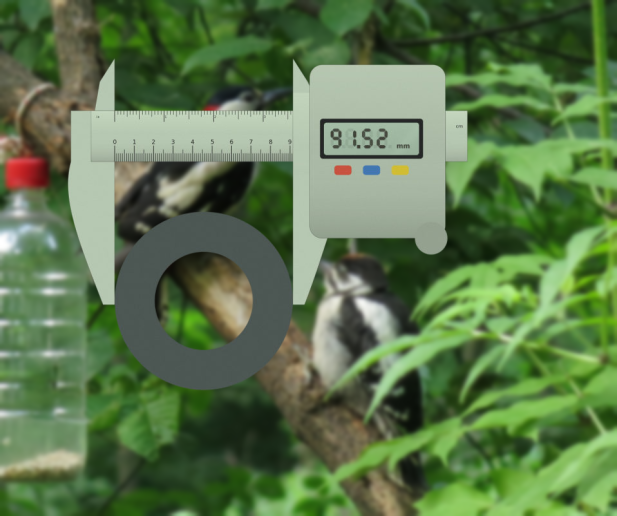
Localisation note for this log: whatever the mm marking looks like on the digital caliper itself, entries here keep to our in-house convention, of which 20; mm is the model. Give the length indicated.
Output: 91.52; mm
